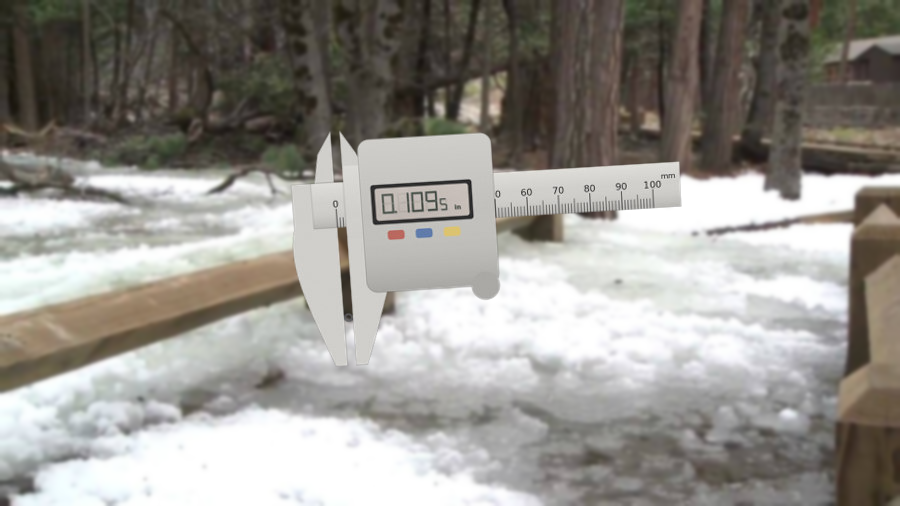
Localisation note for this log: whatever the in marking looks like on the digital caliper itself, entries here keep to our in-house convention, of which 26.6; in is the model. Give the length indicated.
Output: 0.1095; in
